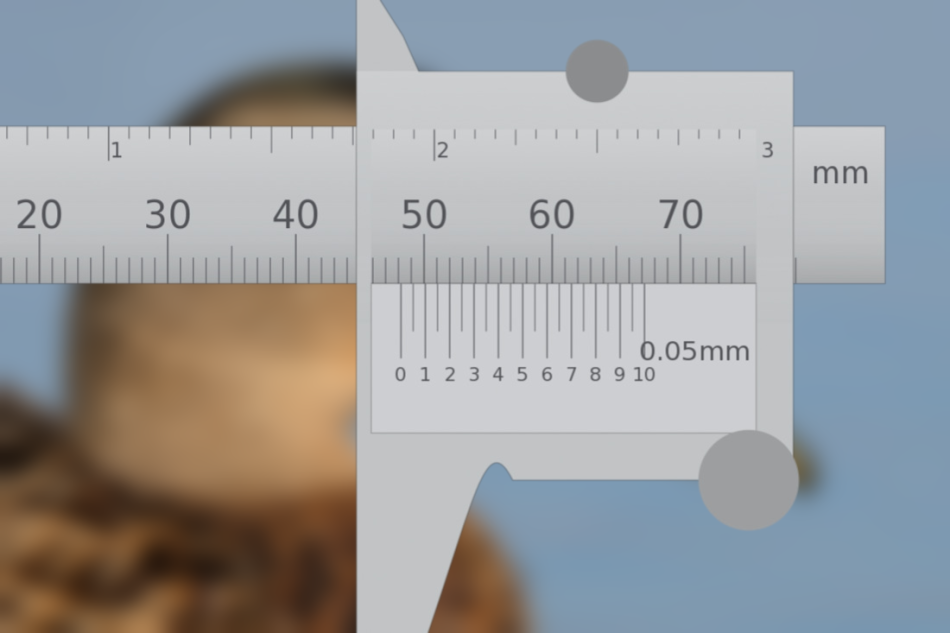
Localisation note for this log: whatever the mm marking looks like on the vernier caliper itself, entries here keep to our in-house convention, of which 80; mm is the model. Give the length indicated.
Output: 48.2; mm
